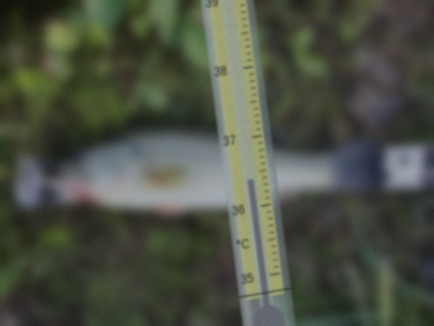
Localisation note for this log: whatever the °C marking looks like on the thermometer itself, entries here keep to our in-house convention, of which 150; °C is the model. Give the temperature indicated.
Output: 36.4; °C
